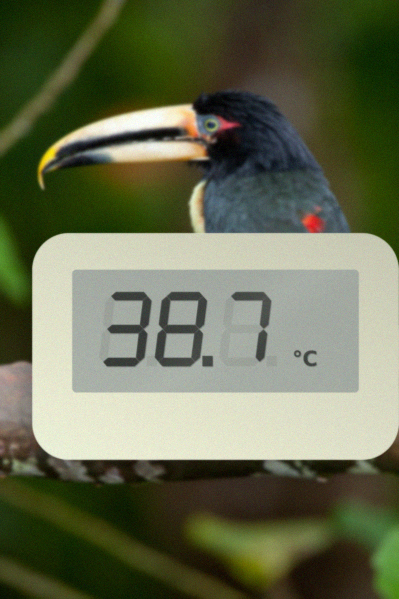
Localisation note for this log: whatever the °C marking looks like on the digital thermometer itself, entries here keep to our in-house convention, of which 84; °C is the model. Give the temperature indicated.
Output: 38.7; °C
